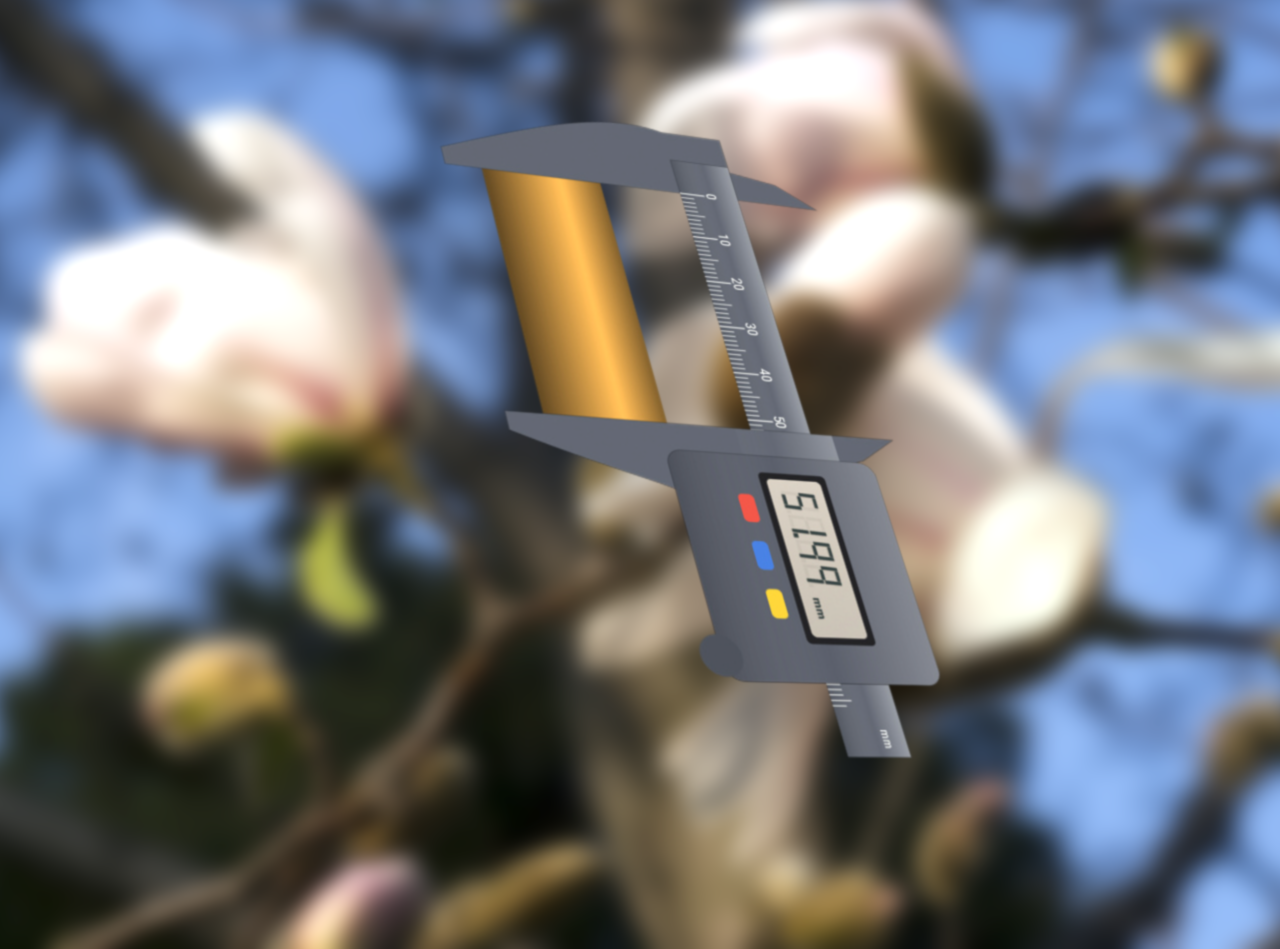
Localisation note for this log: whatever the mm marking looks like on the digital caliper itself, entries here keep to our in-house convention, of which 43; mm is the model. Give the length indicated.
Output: 51.99; mm
